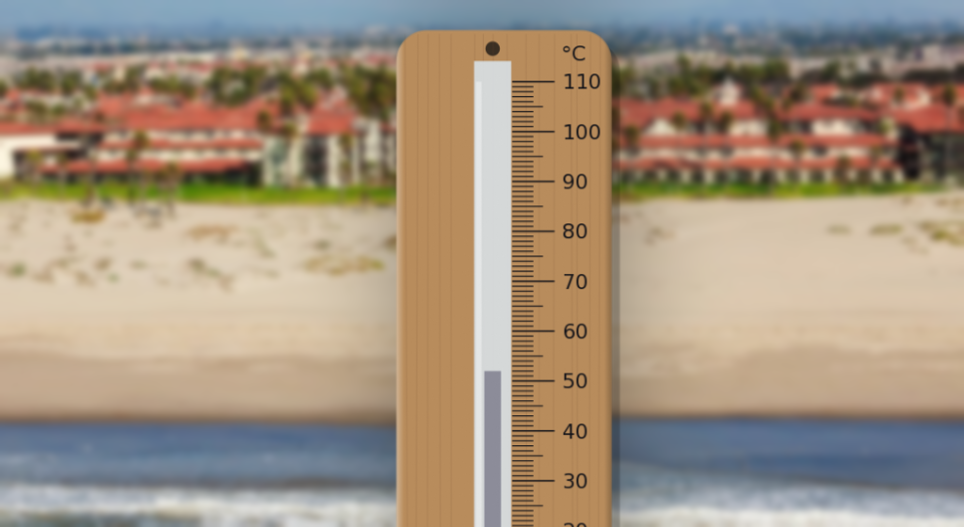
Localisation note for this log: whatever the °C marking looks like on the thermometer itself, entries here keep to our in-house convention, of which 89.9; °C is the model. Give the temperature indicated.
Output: 52; °C
